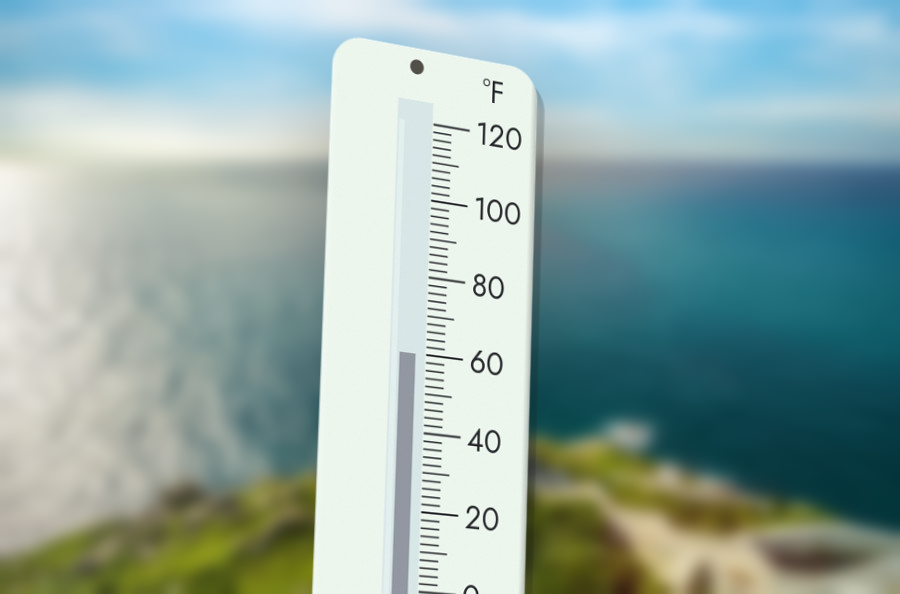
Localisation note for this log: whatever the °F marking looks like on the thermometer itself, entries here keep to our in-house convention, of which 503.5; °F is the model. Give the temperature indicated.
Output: 60; °F
